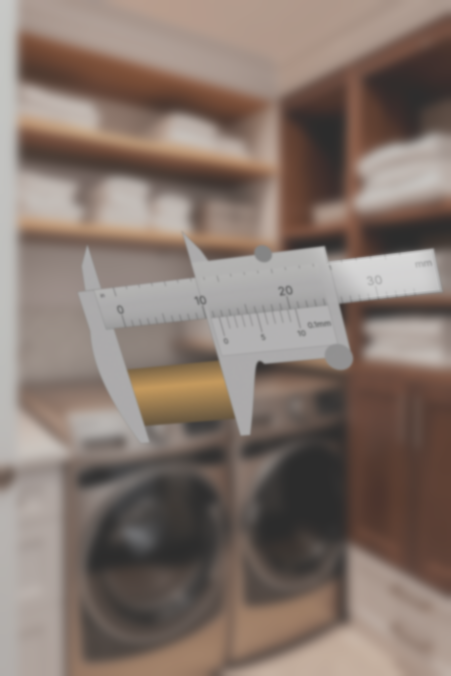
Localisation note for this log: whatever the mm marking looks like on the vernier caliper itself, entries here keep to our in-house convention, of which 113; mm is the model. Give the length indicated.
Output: 11.6; mm
